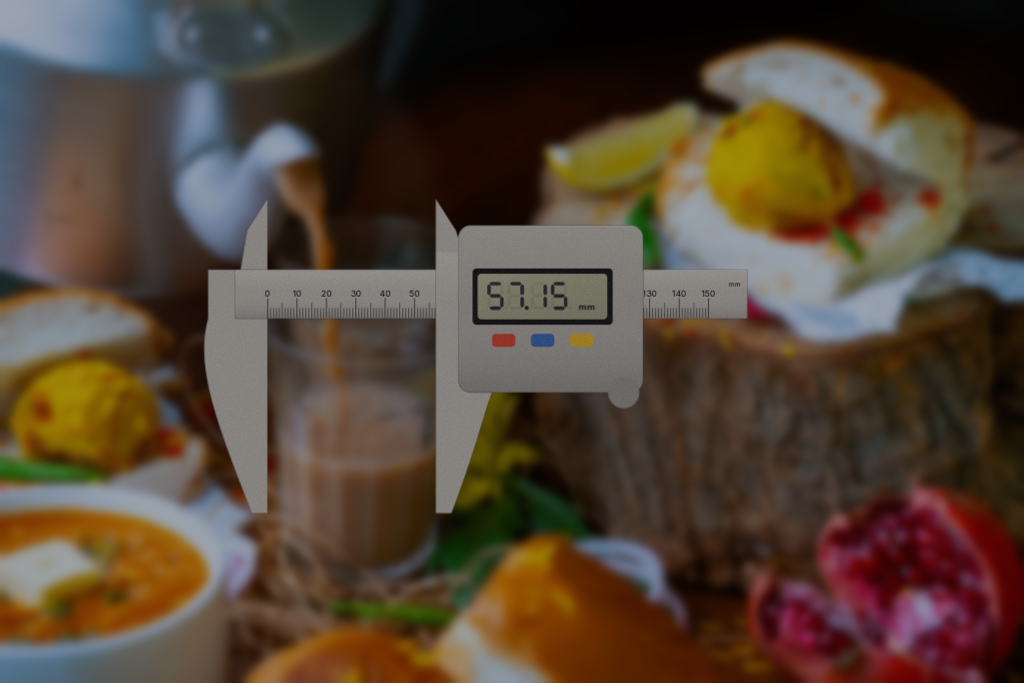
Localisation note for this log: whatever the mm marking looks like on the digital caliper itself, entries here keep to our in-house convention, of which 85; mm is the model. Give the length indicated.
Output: 57.15; mm
